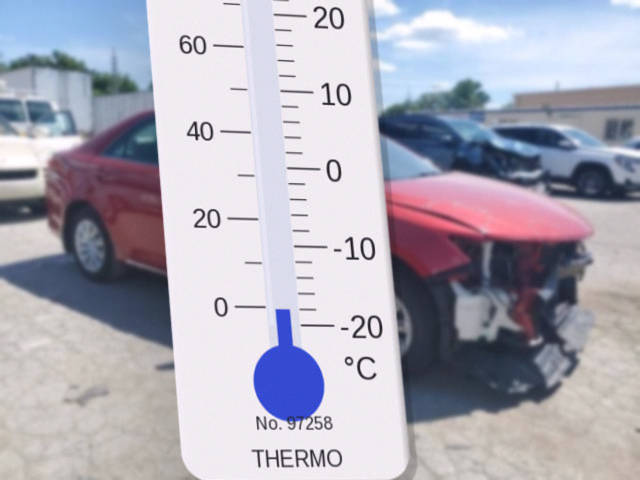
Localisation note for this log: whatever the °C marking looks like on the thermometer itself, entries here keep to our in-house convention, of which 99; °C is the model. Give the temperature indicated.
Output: -18; °C
